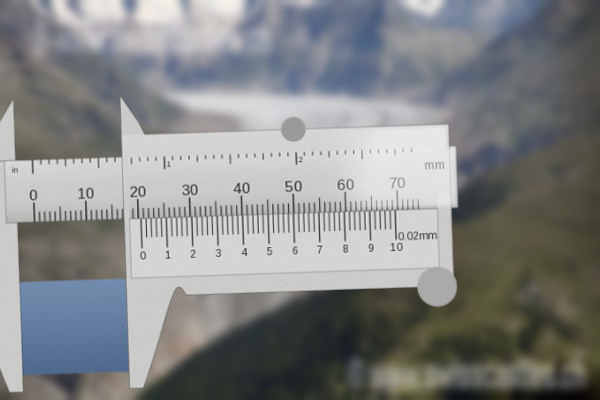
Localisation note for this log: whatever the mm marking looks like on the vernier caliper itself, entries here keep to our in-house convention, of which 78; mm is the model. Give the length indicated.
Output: 20.5; mm
